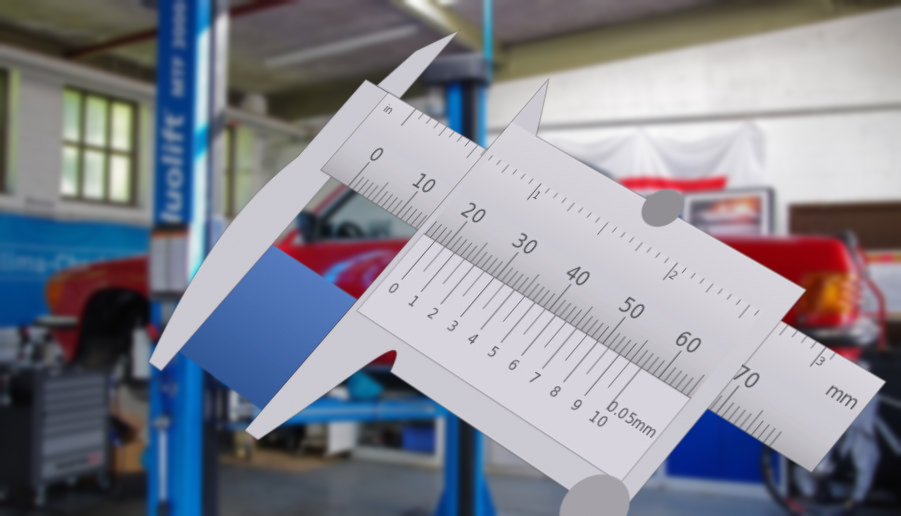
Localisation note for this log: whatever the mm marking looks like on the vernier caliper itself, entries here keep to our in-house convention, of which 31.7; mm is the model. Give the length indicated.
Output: 18.0; mm
